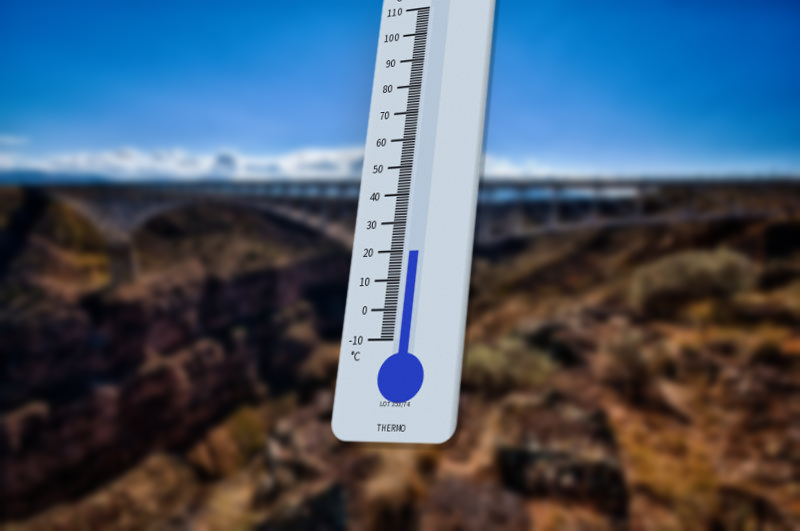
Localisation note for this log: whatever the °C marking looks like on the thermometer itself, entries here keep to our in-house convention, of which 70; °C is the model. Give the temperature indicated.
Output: 20; °C
